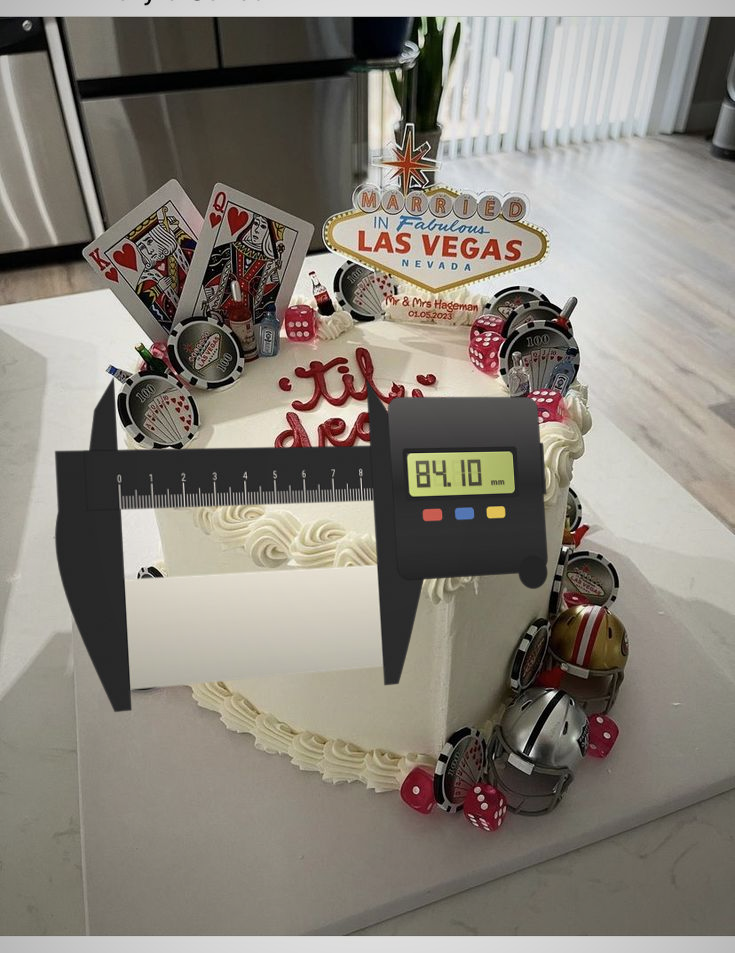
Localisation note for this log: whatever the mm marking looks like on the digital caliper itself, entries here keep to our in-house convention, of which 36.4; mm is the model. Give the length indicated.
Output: 84.10; mm
